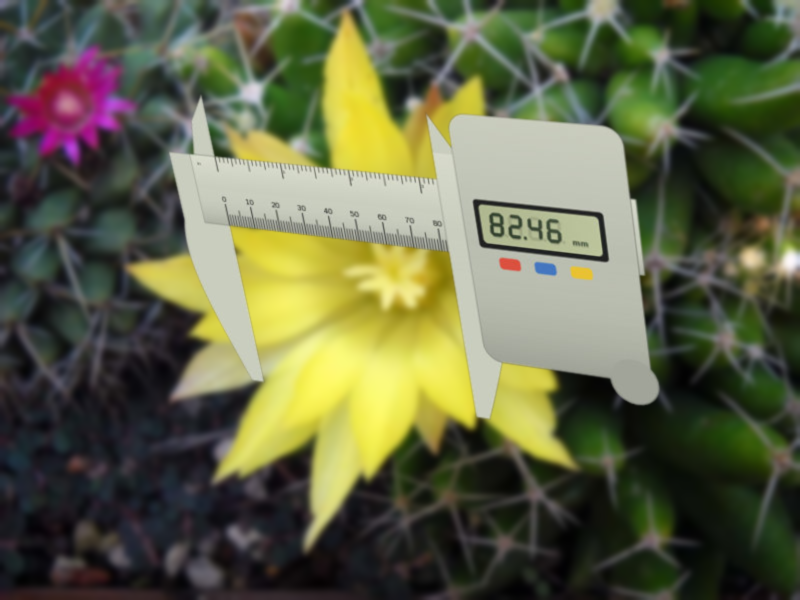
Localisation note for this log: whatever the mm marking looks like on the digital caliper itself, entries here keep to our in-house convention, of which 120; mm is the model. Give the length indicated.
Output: 82.46; mm
